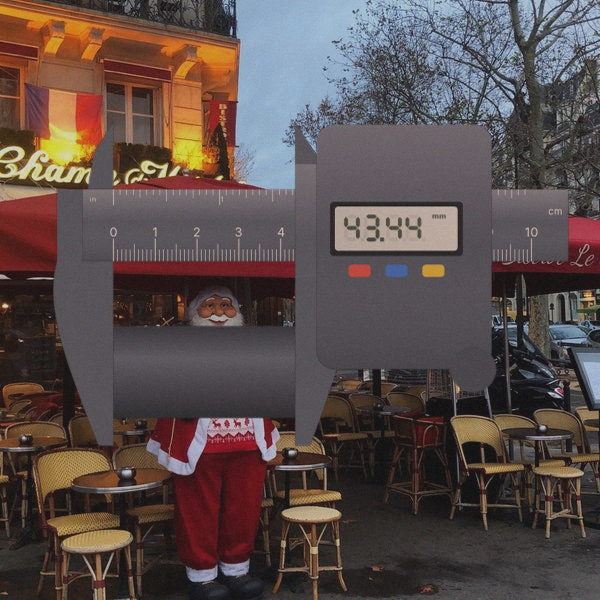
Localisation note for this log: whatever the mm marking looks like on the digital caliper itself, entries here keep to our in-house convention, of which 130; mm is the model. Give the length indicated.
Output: 43.44; mm
